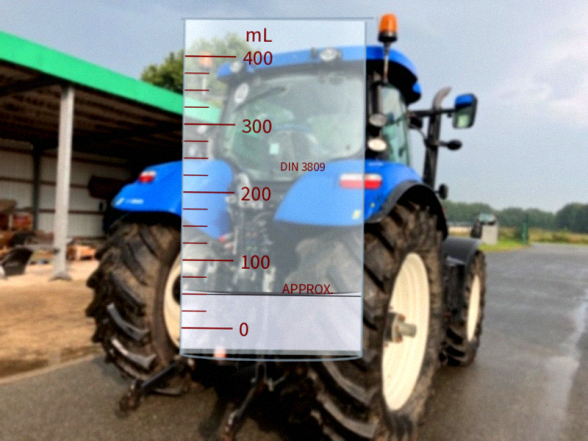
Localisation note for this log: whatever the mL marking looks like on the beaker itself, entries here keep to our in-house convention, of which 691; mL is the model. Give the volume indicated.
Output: 50; mL
